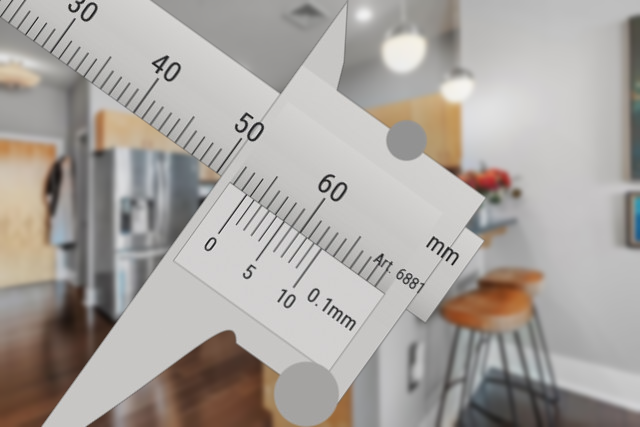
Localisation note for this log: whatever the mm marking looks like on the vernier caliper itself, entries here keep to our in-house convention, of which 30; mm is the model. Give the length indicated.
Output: 53.6; mm
